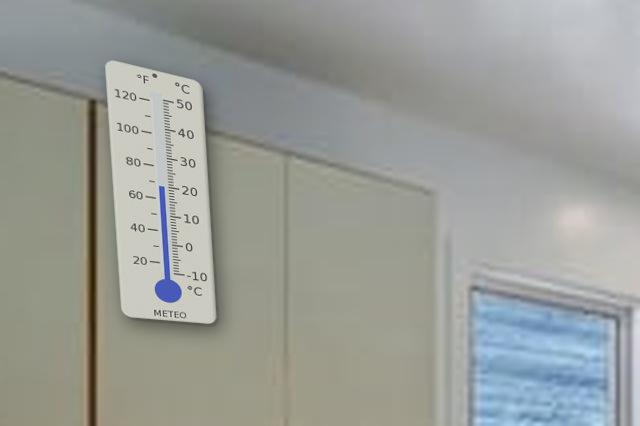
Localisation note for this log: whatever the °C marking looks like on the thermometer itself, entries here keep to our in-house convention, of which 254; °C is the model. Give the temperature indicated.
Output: 20; °C
